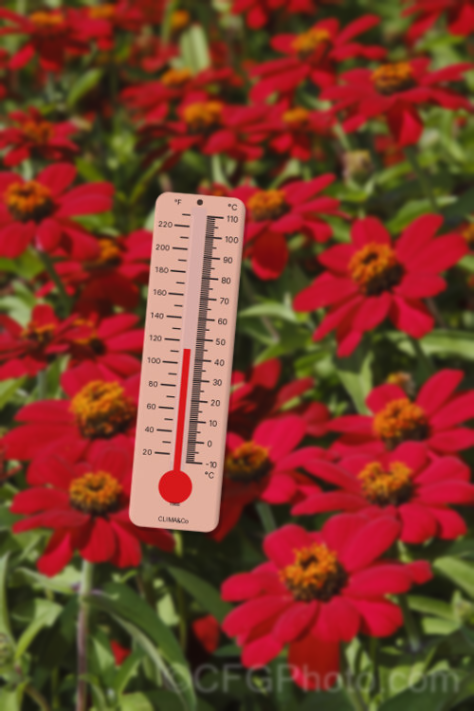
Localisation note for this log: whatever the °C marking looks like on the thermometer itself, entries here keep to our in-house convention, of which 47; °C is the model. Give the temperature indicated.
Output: 45; °C
